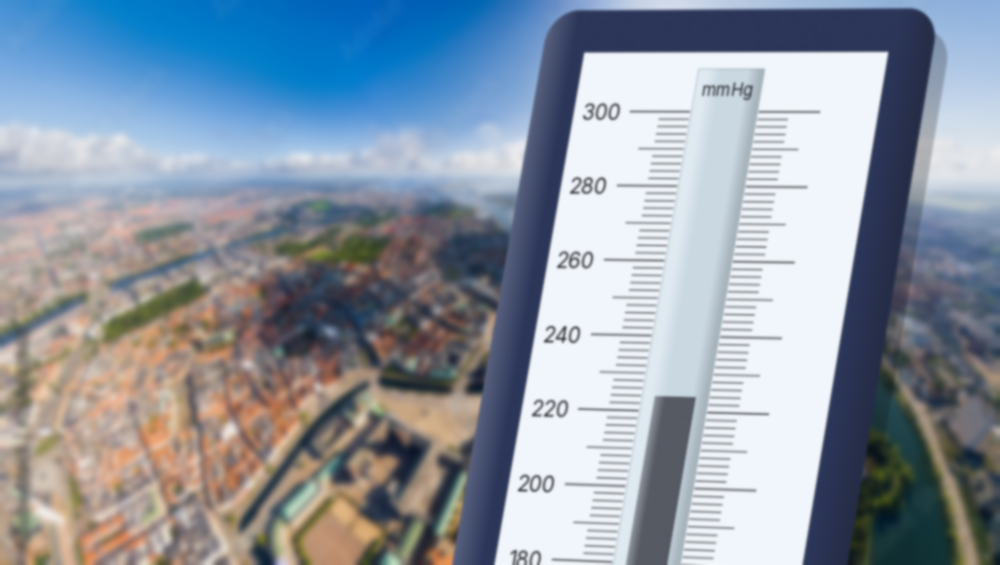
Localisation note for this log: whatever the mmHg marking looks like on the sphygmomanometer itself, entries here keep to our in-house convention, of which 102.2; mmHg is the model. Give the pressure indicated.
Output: 224; mmHg
